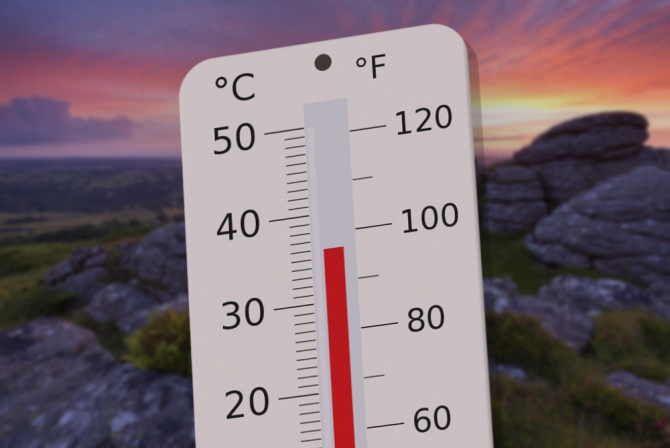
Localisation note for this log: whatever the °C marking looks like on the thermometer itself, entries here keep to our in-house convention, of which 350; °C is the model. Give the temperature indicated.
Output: 36; °C
